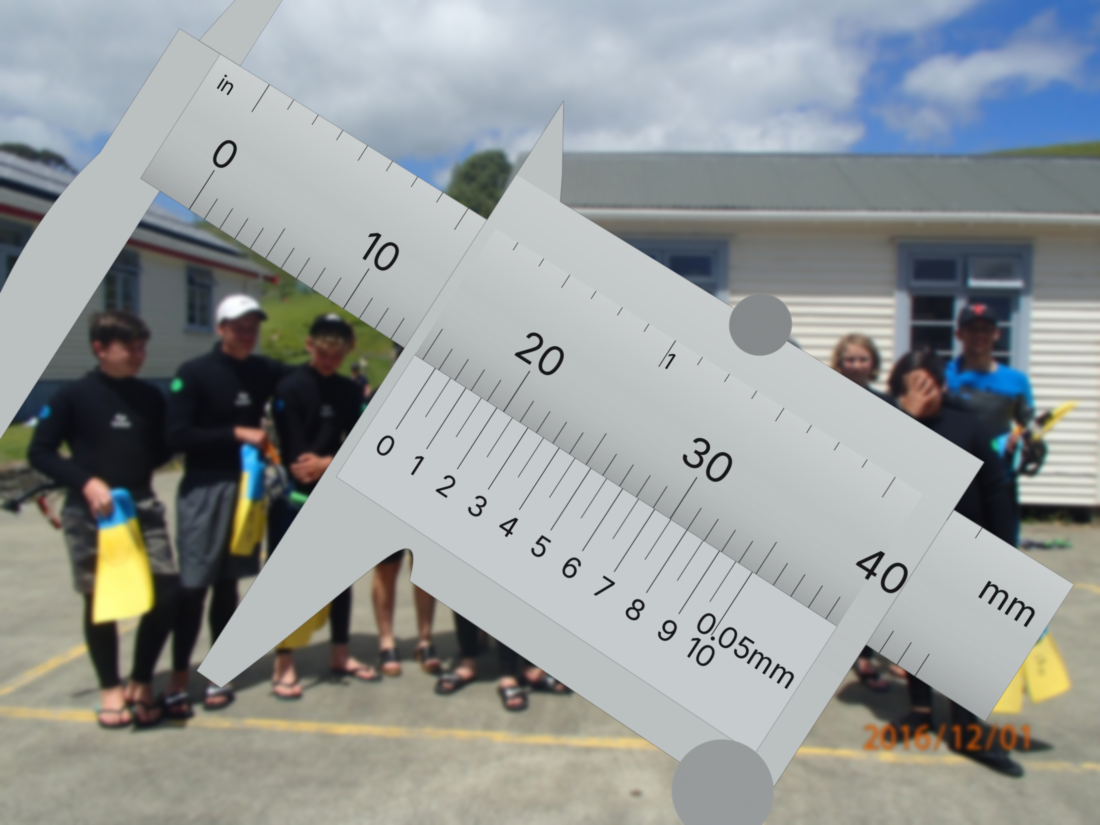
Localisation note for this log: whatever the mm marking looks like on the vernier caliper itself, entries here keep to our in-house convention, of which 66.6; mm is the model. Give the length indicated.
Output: 15.8; mm
